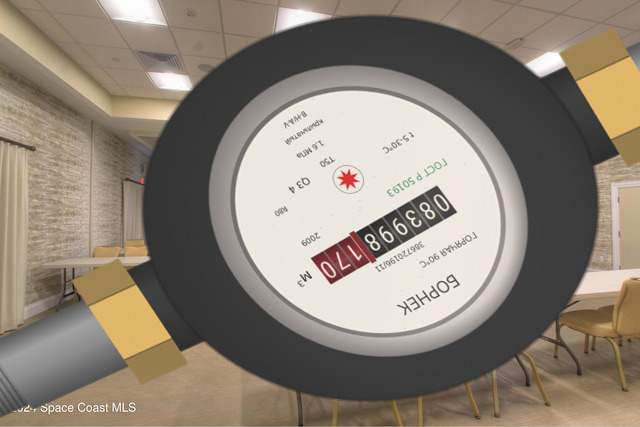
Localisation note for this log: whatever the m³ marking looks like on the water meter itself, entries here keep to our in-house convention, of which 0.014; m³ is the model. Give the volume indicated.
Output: 83998.170; m³
